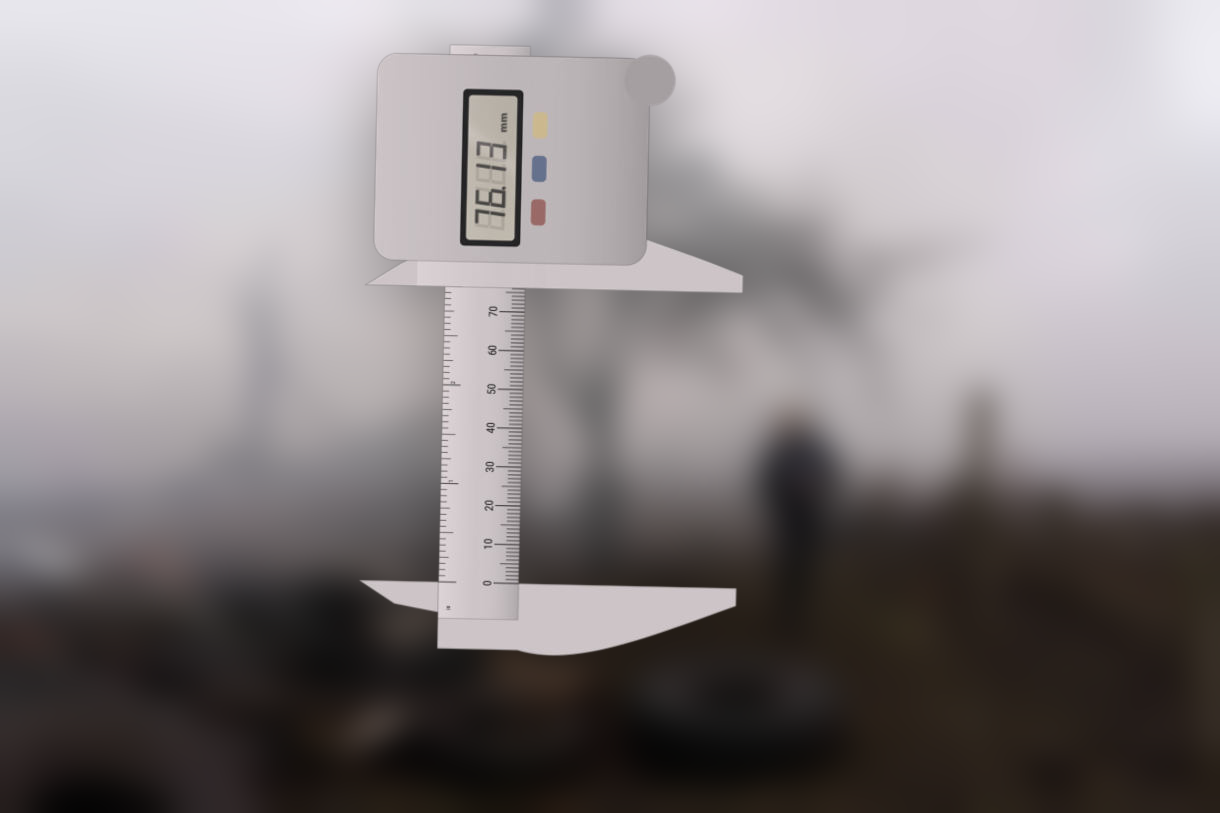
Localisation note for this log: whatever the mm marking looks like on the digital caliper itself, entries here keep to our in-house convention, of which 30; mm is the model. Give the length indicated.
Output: 76.13; mm
